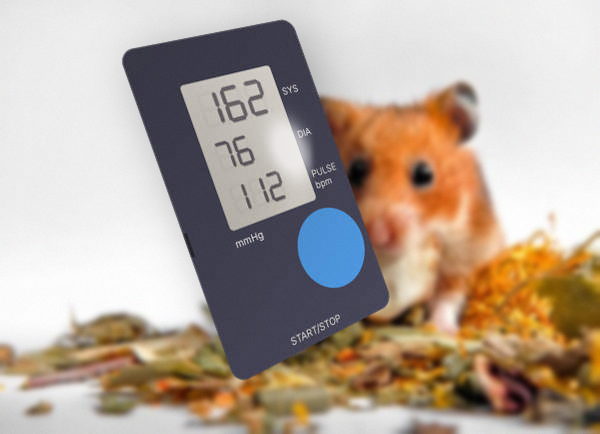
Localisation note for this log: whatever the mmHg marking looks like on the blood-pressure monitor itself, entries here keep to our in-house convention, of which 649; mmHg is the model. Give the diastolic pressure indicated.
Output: 76; mmHg
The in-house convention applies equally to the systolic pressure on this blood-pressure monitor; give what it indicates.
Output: 162; mmHg
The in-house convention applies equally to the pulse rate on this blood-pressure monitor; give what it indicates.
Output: 112; bpm
